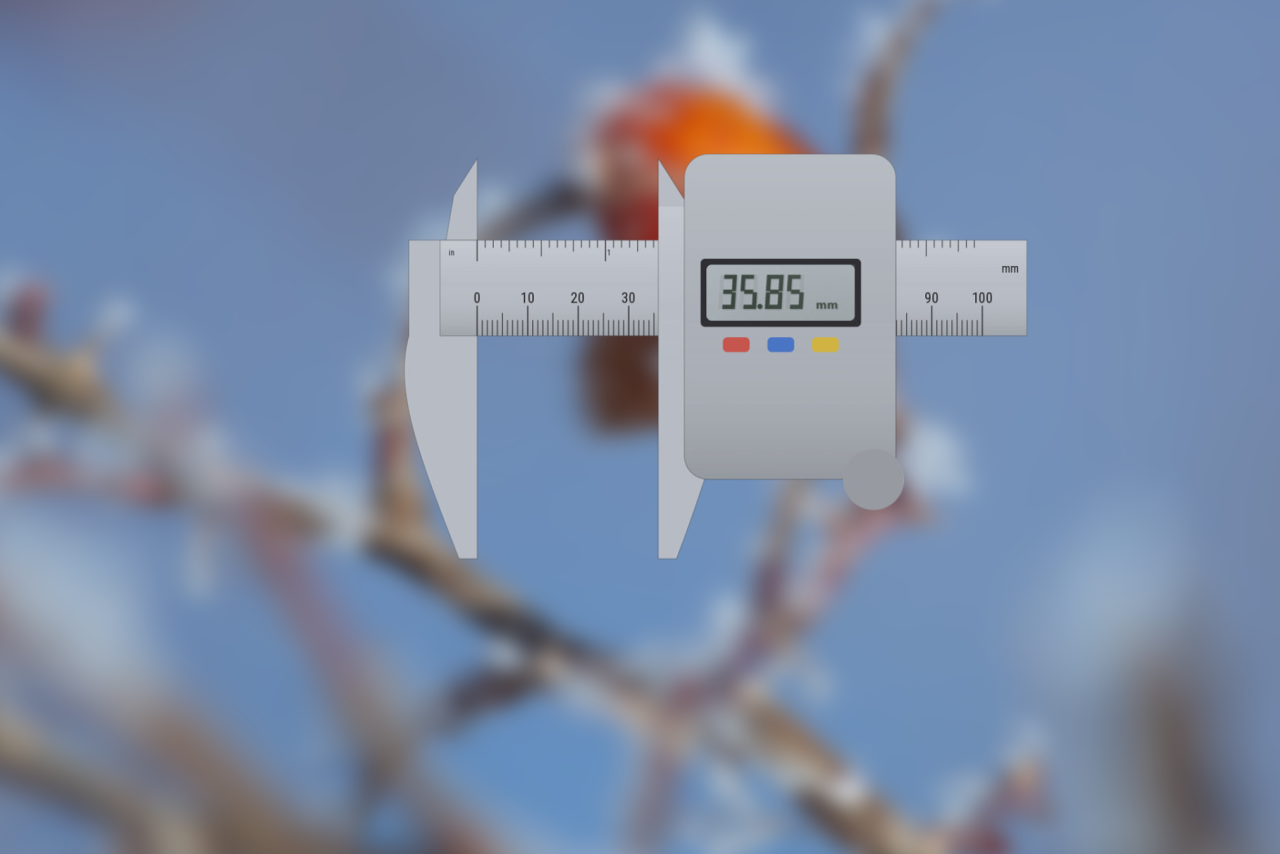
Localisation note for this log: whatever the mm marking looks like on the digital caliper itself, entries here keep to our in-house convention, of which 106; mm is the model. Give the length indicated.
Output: 35.85; mm
